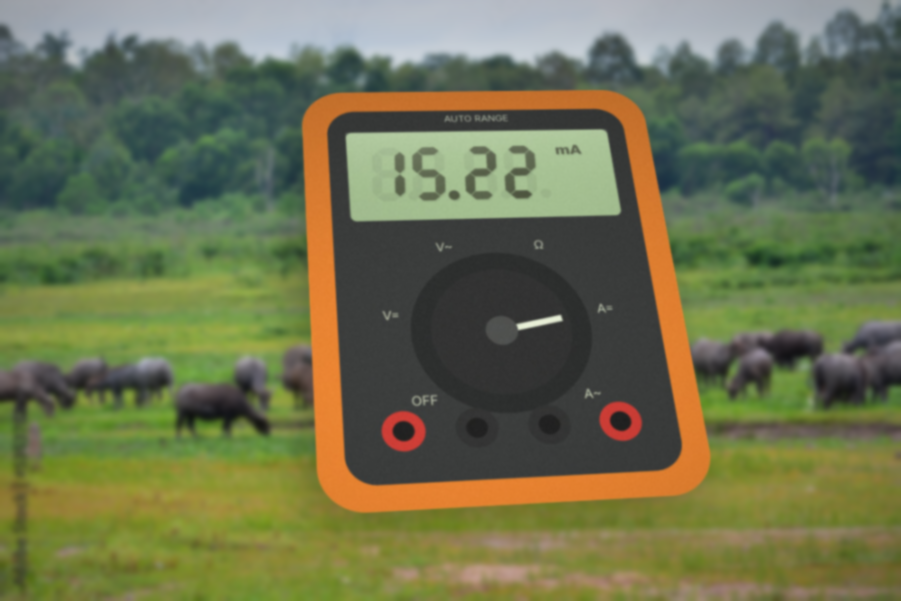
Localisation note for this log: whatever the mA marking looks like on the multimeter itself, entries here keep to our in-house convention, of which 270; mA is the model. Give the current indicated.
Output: 15.22; mA
